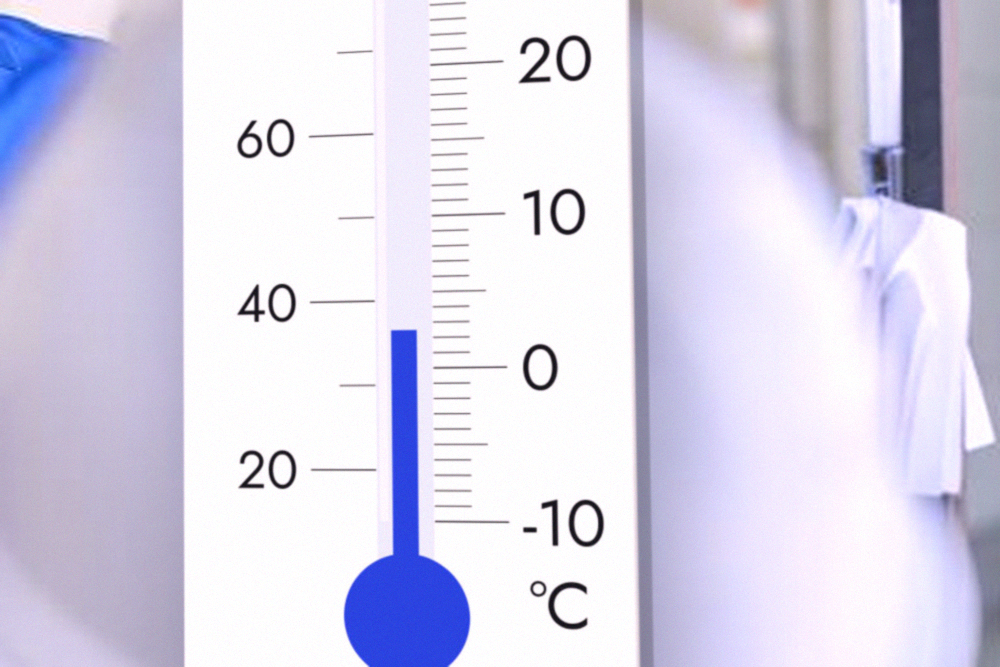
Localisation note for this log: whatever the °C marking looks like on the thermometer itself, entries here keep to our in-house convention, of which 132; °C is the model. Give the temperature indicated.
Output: 2.5; °C
